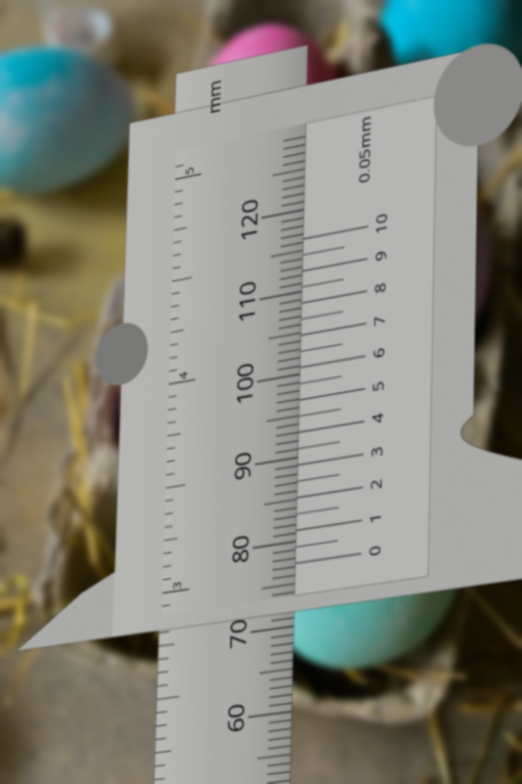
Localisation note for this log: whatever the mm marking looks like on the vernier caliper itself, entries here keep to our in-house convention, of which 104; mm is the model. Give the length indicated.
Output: 77.4; mm
